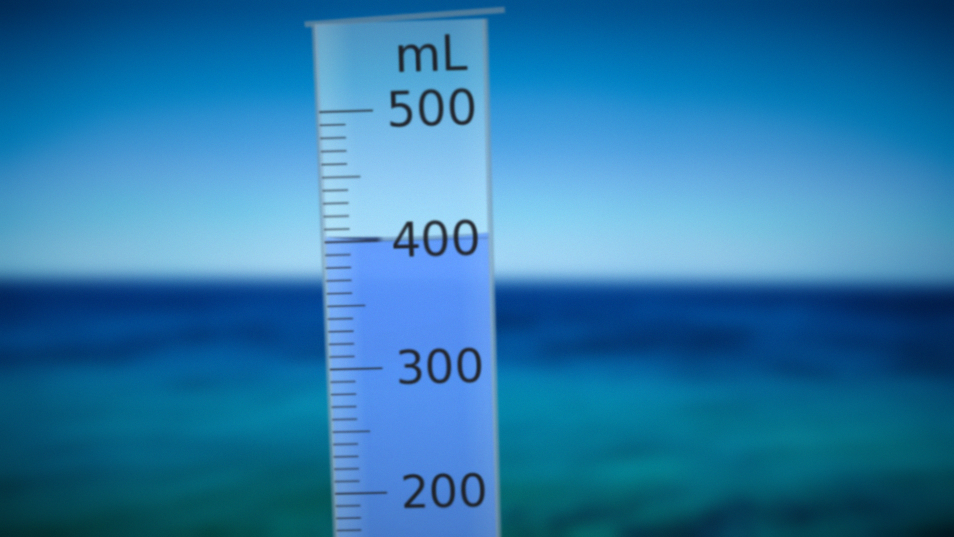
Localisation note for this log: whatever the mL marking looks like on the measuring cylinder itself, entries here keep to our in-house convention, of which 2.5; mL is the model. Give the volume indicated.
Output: 400; mL
